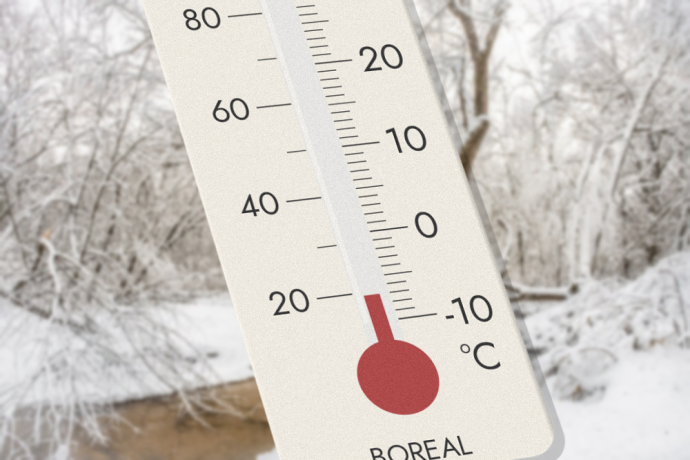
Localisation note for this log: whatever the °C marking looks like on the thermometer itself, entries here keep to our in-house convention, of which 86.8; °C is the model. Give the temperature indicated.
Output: -7; °C
